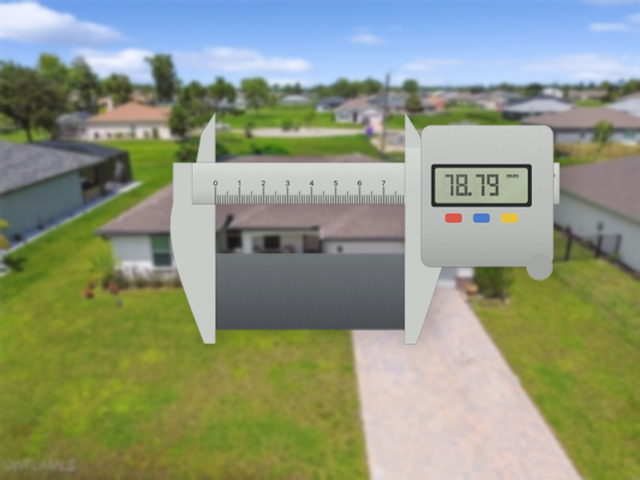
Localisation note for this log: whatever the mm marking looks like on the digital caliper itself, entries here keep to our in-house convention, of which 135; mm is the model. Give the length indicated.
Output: 78.79; mm
